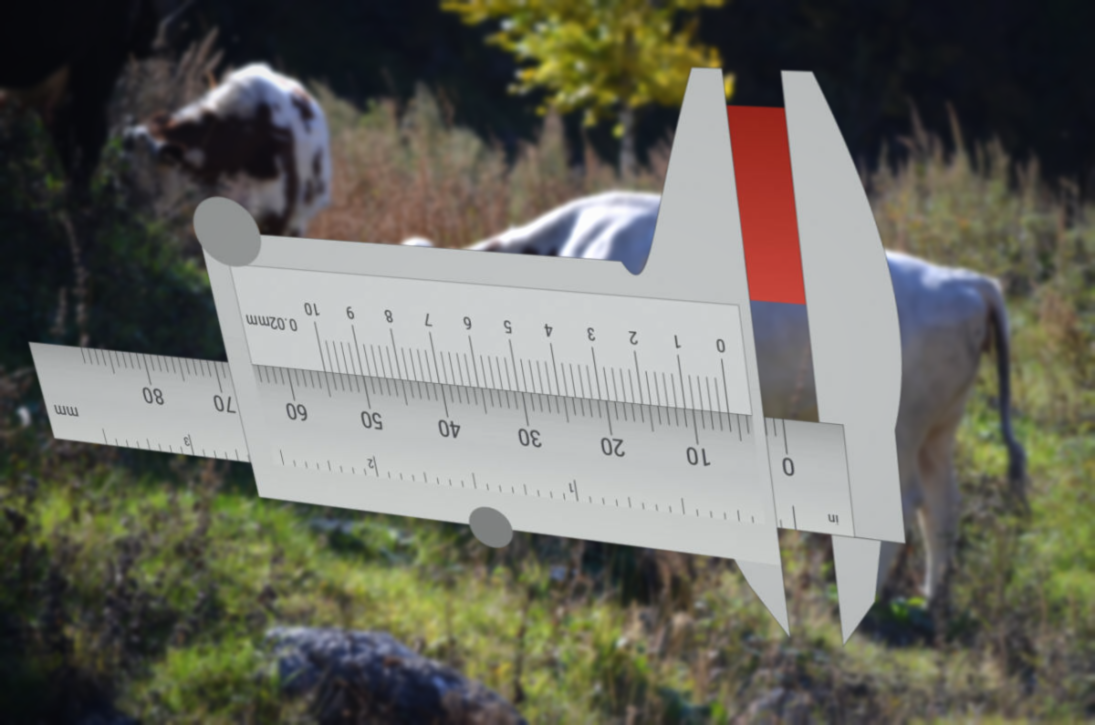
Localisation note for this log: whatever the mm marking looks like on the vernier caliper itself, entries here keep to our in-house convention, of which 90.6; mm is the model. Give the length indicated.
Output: 6.0; mm
